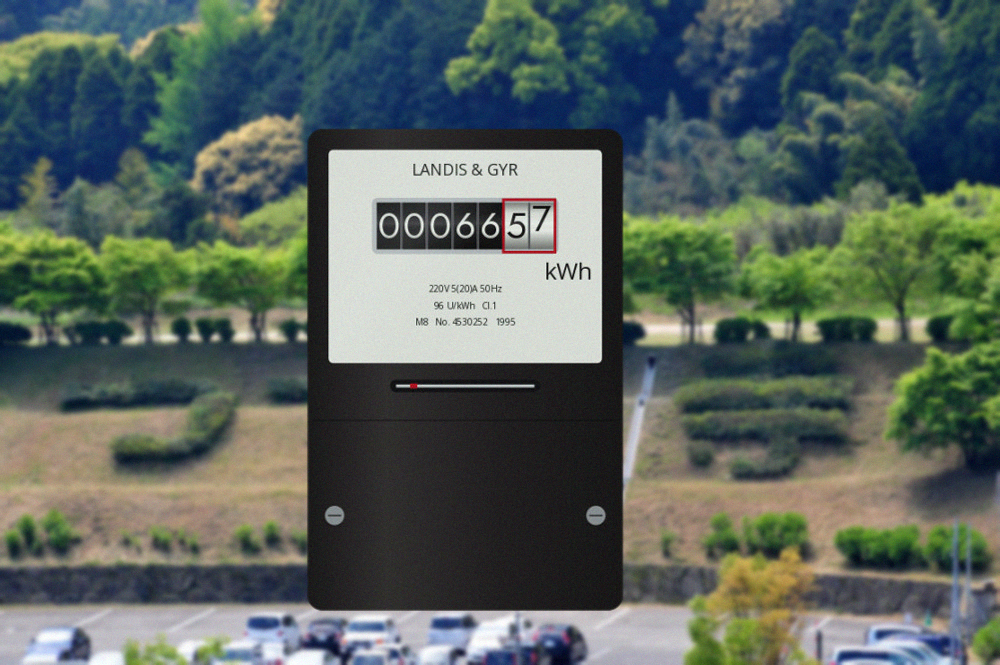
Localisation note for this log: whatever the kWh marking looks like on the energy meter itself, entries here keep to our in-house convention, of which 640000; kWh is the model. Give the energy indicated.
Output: 66.57; kWh
